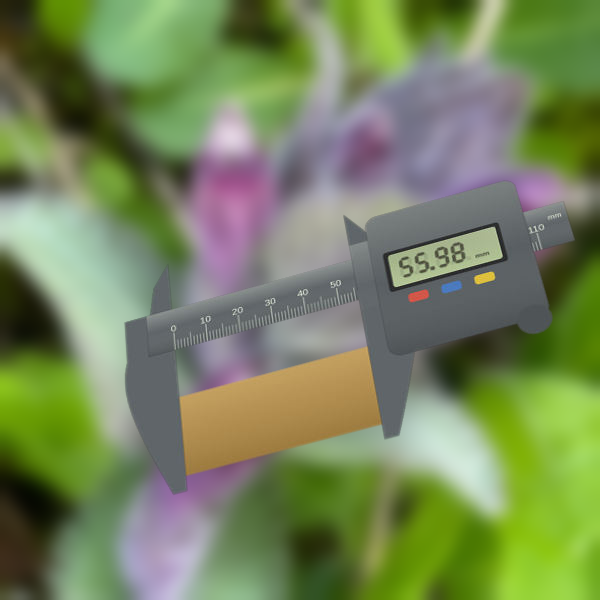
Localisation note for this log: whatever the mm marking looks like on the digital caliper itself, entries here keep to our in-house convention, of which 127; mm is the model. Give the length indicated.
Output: 55.98; mm
